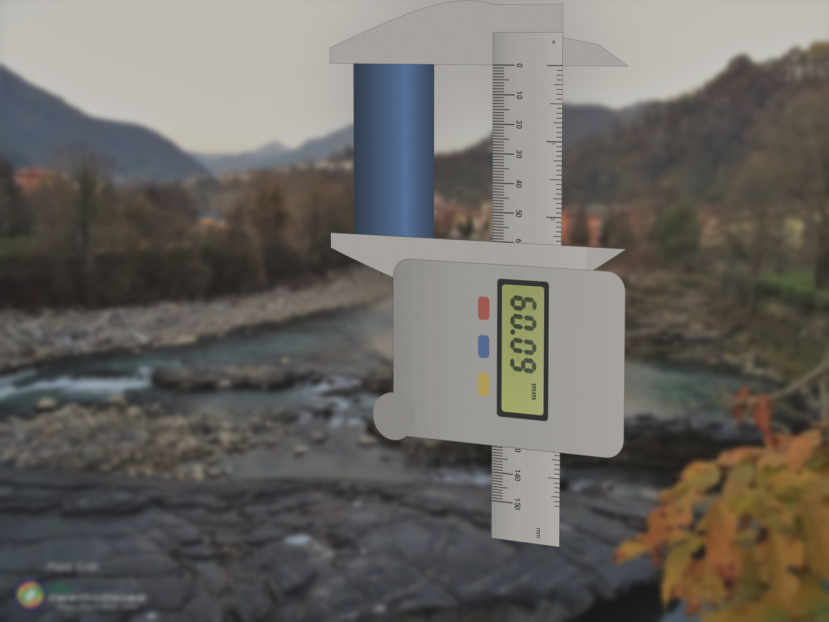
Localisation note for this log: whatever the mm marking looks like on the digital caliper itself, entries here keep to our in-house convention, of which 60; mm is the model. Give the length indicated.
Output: 60.09; mm
